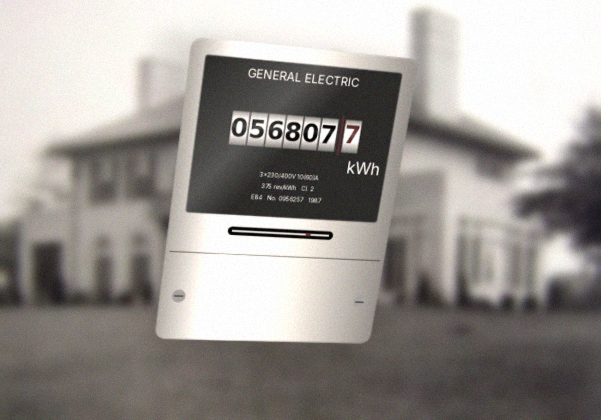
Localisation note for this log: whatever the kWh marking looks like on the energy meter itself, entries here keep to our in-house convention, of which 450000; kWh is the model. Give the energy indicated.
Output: 56807.7; kWh
